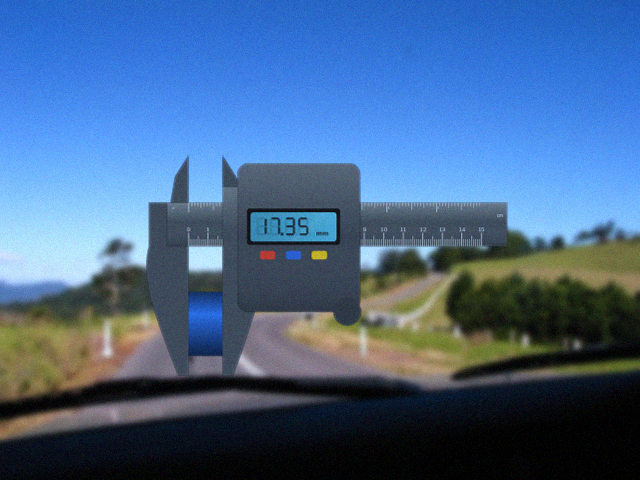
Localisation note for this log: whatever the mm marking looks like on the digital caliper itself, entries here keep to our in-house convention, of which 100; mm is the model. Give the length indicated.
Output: 17.35; mm
